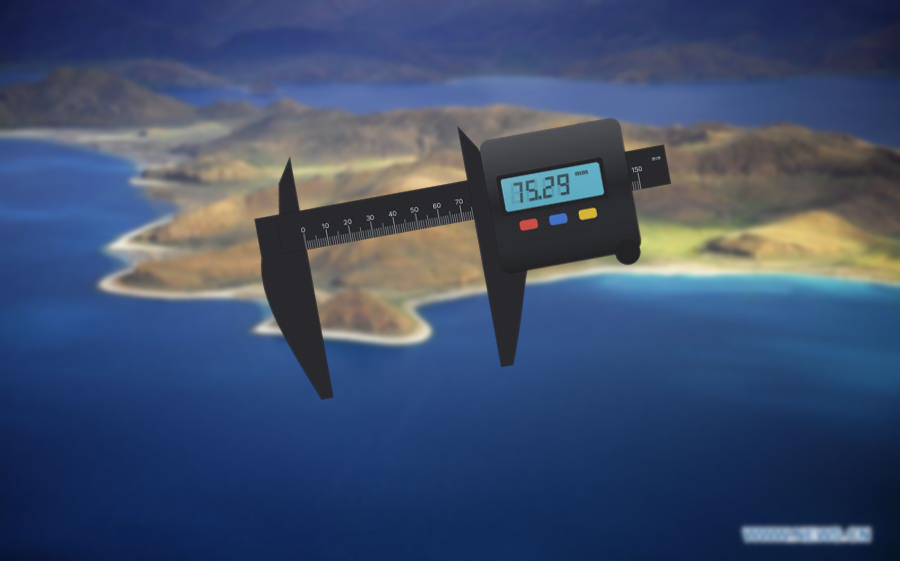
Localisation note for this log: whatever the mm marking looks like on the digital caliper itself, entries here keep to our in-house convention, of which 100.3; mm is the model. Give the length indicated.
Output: 75.29; mm
